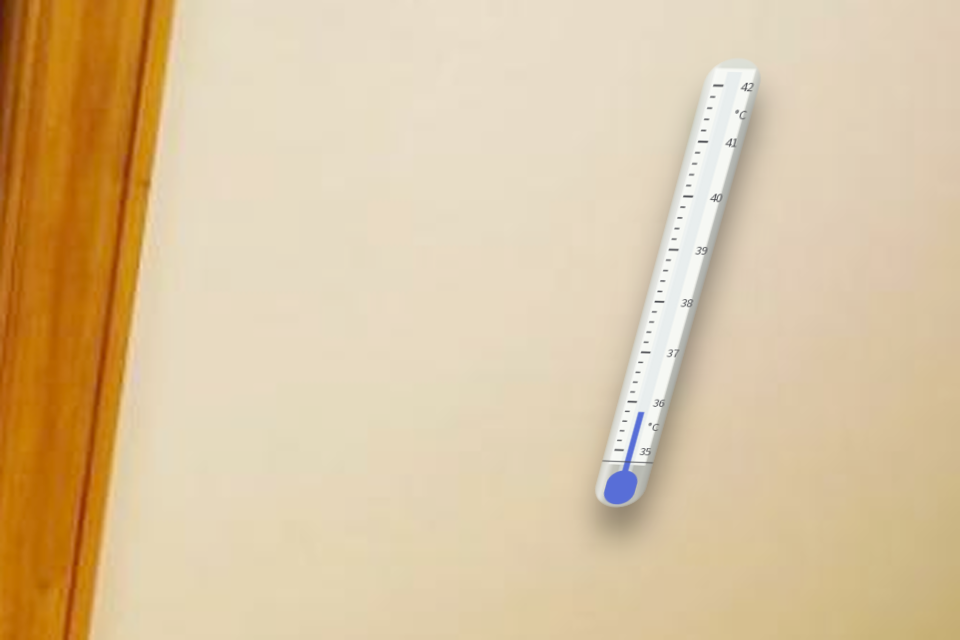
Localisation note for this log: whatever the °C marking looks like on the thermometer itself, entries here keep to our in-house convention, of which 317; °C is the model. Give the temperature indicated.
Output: 35.8; °C
